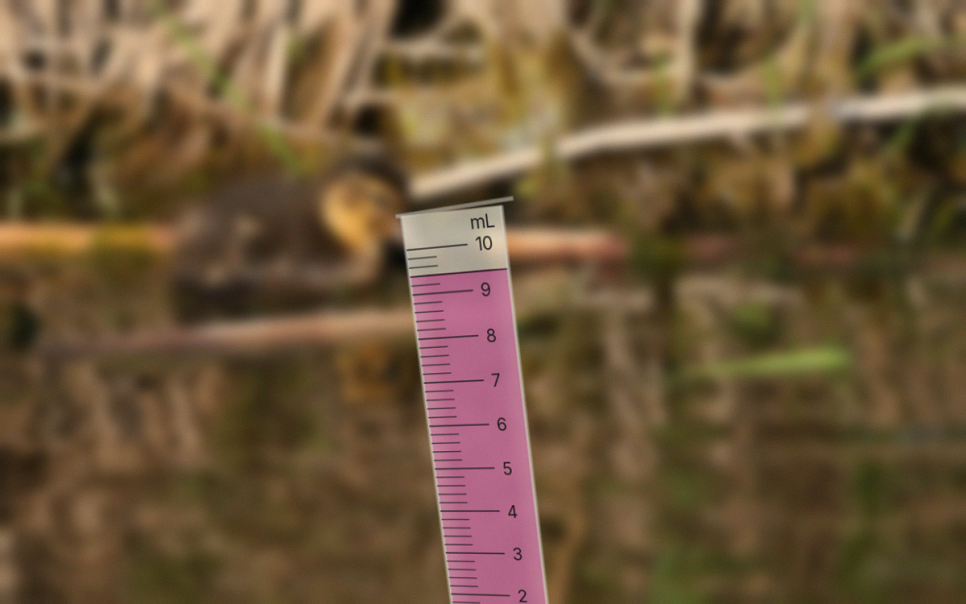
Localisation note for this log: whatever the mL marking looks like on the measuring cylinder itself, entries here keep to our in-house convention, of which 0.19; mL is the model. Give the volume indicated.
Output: 9.4; mL
